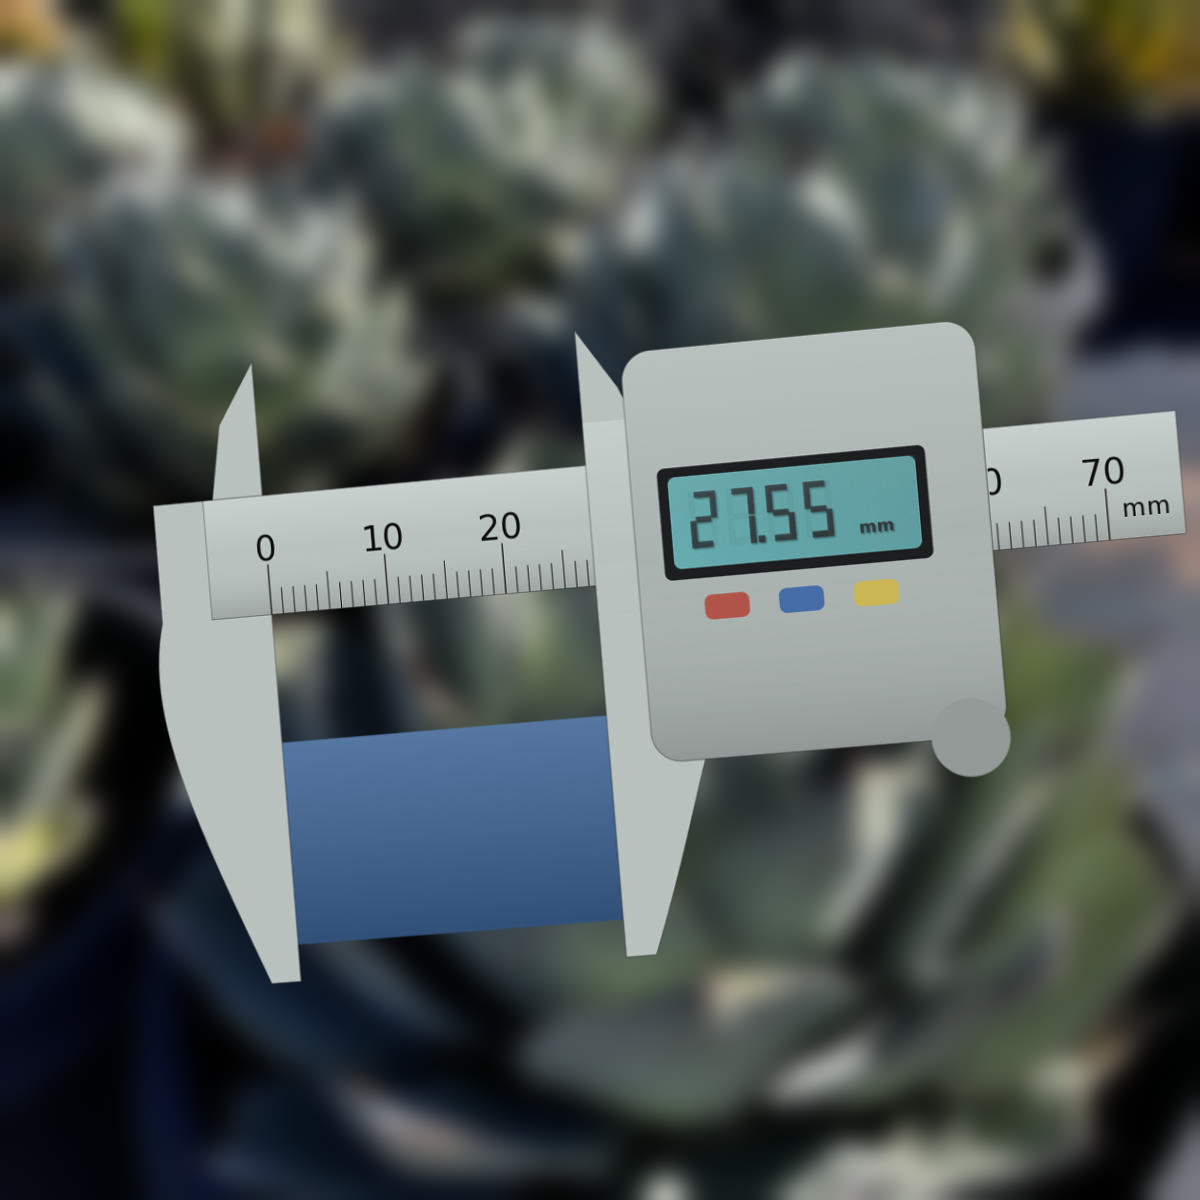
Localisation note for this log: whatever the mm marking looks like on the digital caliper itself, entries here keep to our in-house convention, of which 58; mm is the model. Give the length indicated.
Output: 27.55; mm
